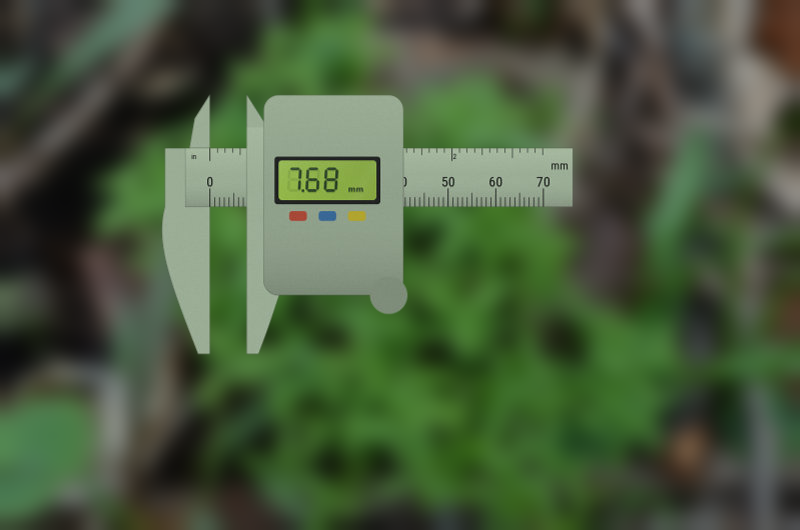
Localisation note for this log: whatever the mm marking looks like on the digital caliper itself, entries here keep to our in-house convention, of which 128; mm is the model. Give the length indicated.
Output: 7.68; mm
